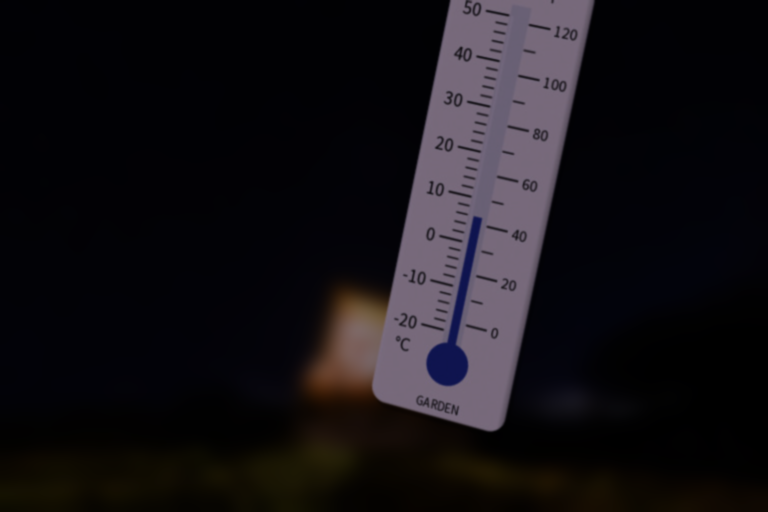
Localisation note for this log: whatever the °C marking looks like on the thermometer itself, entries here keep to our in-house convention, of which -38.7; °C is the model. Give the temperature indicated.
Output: 6; °C
